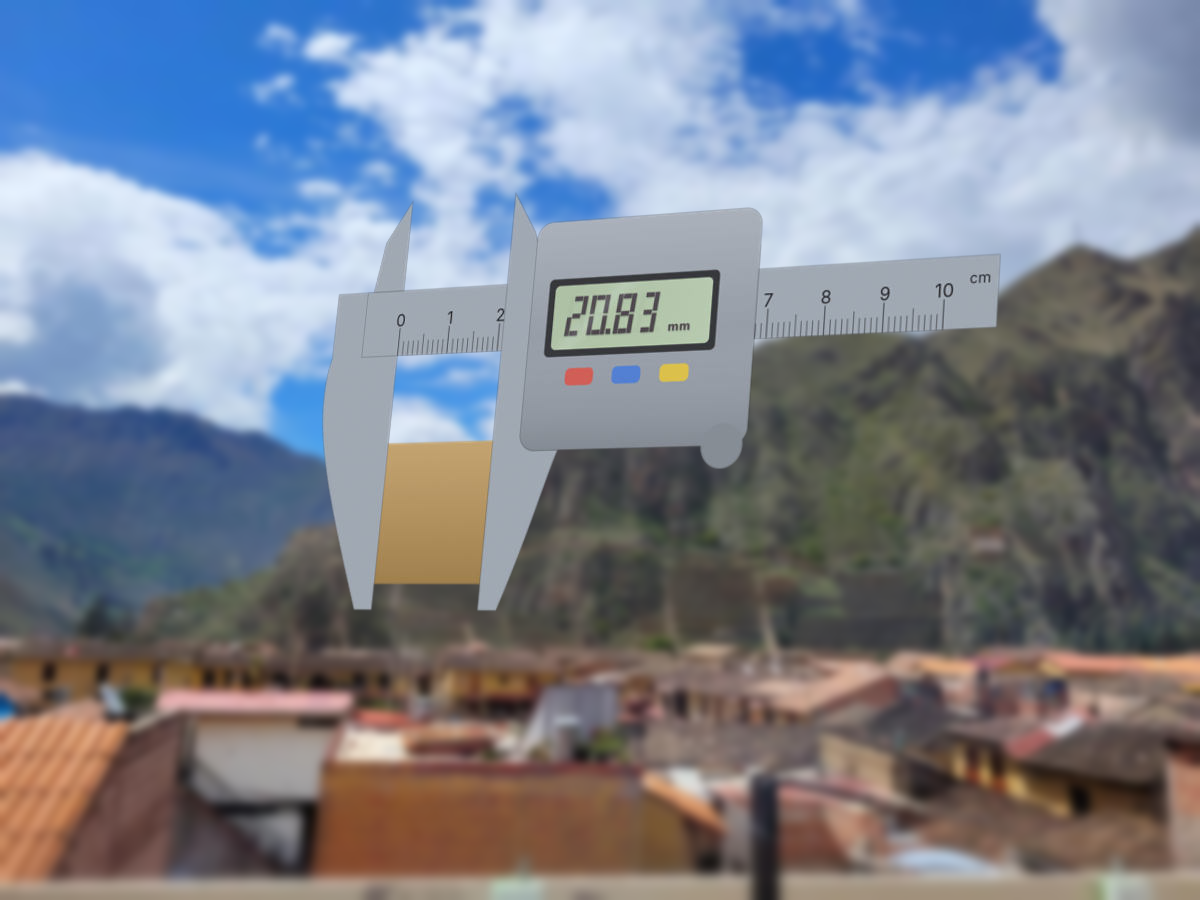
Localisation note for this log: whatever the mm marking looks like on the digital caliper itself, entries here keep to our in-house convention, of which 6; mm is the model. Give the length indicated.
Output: 20.83; mm
